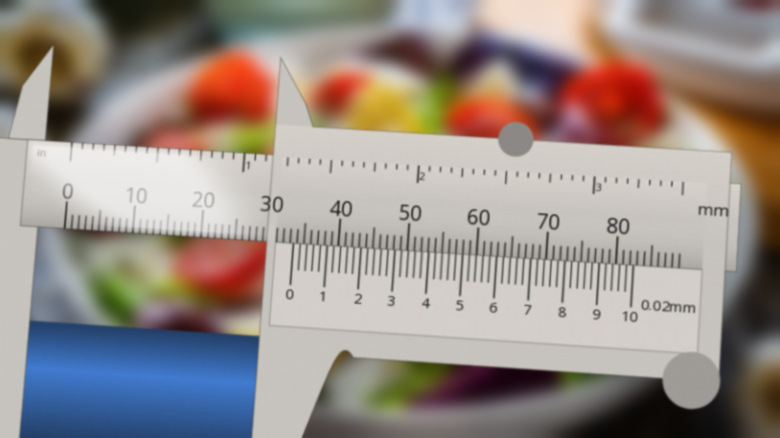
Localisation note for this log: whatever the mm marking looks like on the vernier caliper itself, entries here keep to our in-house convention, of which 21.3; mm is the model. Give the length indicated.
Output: 33.5; mm
